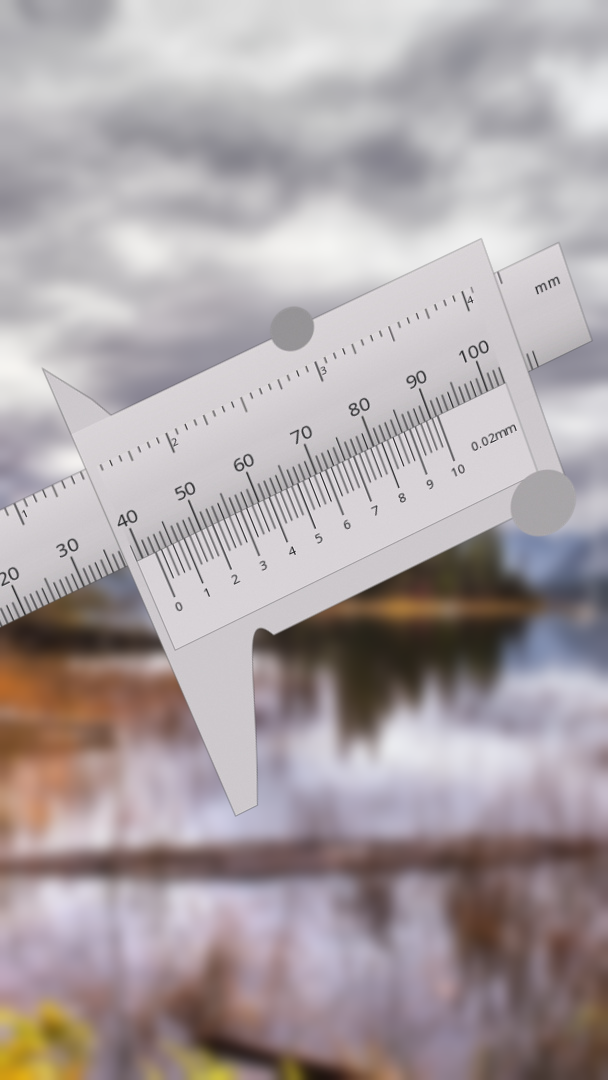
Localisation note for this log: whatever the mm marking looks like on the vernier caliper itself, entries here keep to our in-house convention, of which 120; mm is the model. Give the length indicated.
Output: 42.2; mm
